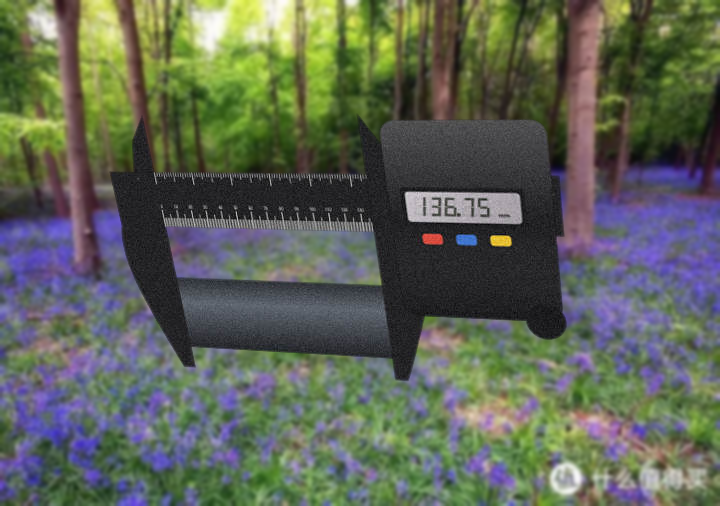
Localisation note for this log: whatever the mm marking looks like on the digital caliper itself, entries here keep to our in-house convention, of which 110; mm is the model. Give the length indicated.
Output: 136.75; mm
